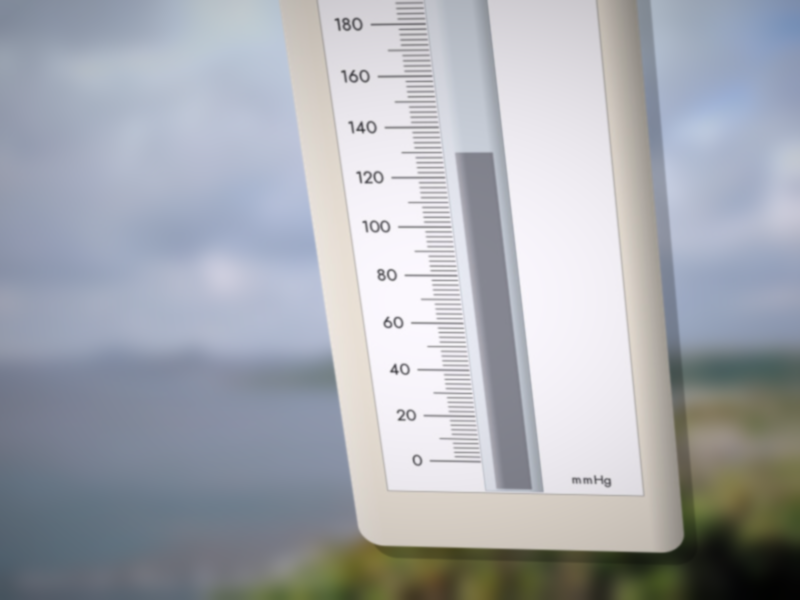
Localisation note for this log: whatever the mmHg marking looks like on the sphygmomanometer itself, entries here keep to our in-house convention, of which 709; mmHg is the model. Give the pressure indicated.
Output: 130; mmHg
